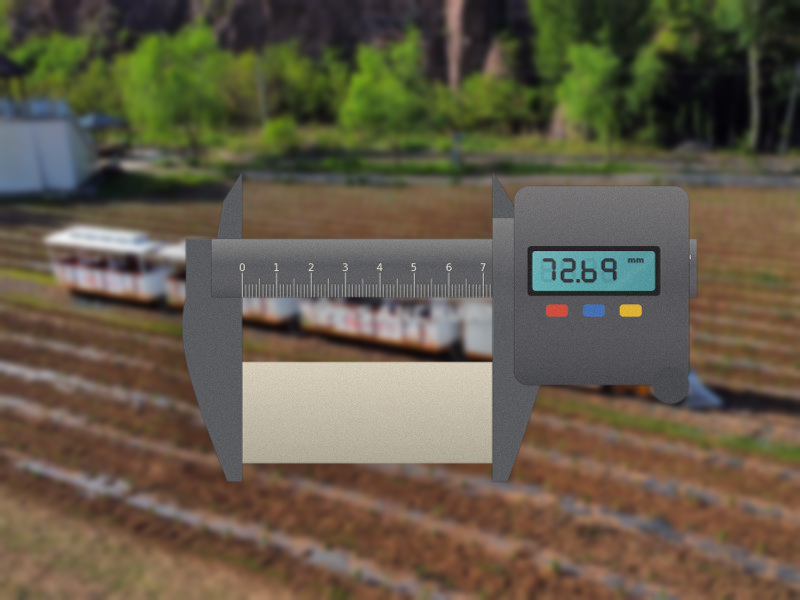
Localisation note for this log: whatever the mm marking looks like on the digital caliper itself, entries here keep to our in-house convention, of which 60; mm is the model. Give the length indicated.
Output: 72.69; mm
